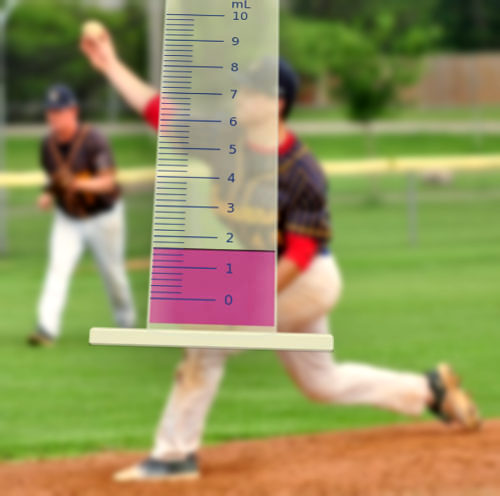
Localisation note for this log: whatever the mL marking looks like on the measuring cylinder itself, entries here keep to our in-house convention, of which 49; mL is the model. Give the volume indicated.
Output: 1.6; mL
